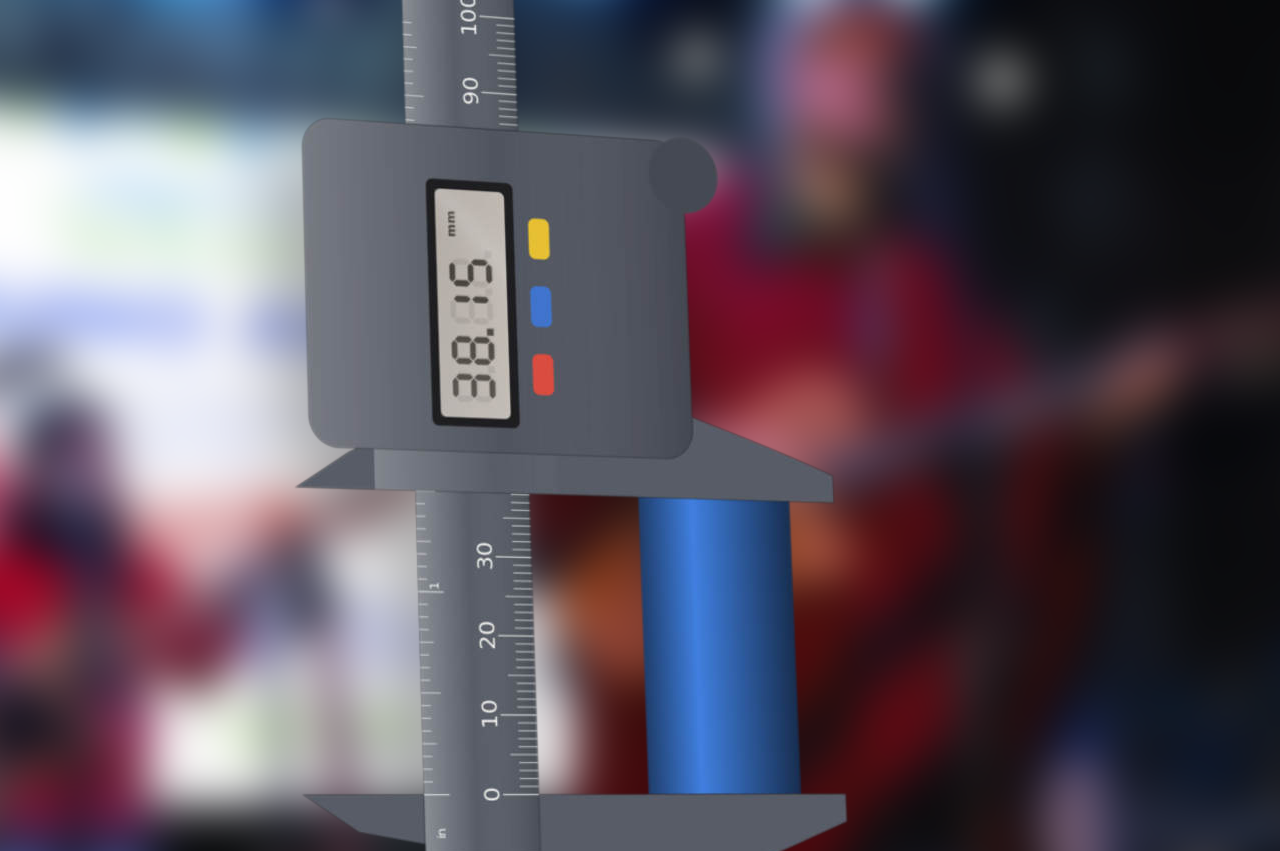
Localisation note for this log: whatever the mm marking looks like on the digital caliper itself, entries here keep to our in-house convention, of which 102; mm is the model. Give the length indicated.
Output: 38.15; mm
